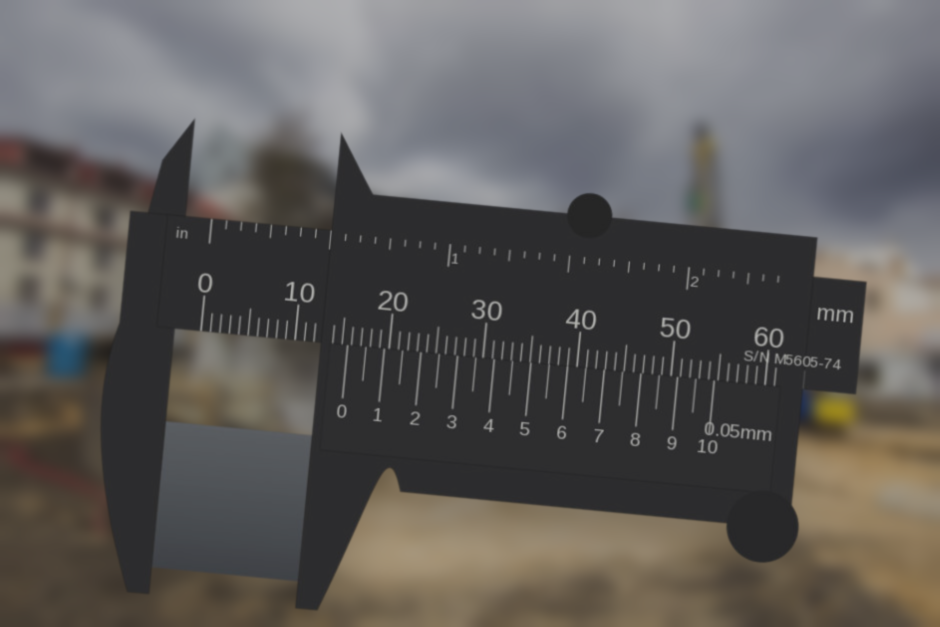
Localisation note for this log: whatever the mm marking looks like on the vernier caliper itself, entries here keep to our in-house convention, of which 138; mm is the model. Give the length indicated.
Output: 15.6; mm
